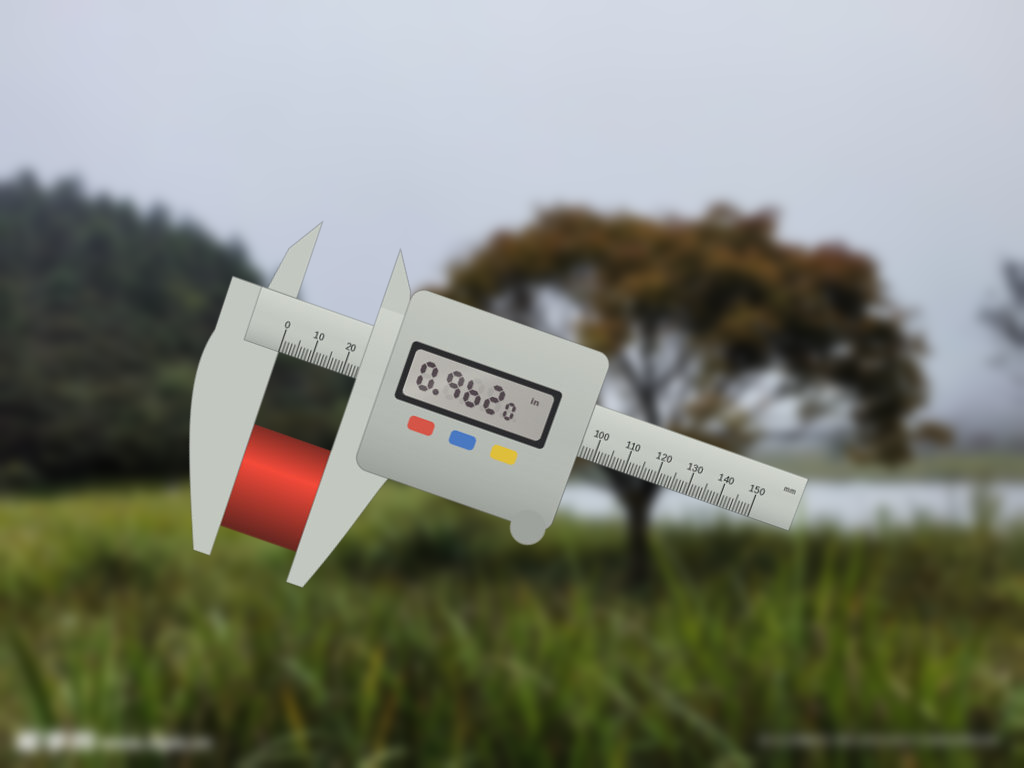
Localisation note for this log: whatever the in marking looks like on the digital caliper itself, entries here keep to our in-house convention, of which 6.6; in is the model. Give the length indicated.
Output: 0.9620; in
